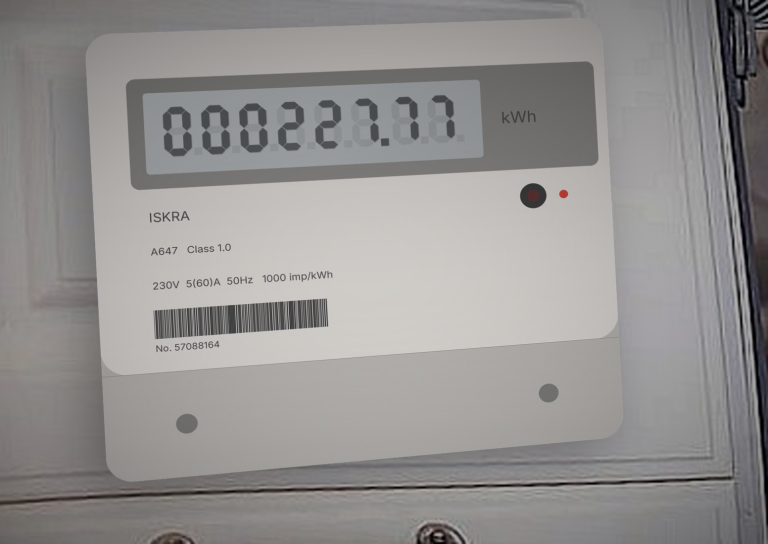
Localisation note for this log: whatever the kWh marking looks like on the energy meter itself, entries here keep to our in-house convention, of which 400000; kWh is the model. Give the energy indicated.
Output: 227.77; kWh
